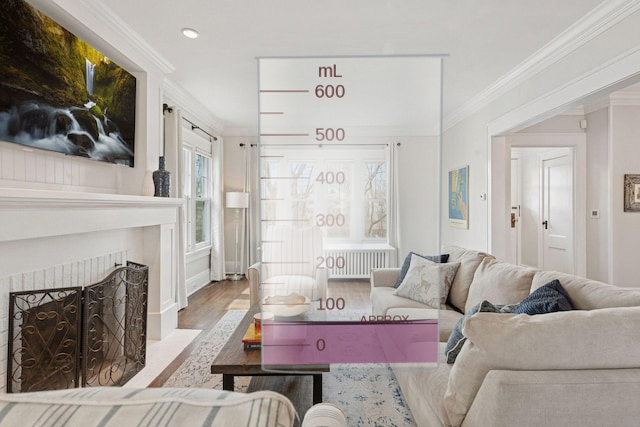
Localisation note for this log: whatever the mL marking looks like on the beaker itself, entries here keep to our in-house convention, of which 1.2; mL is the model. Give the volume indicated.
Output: 50; mL
